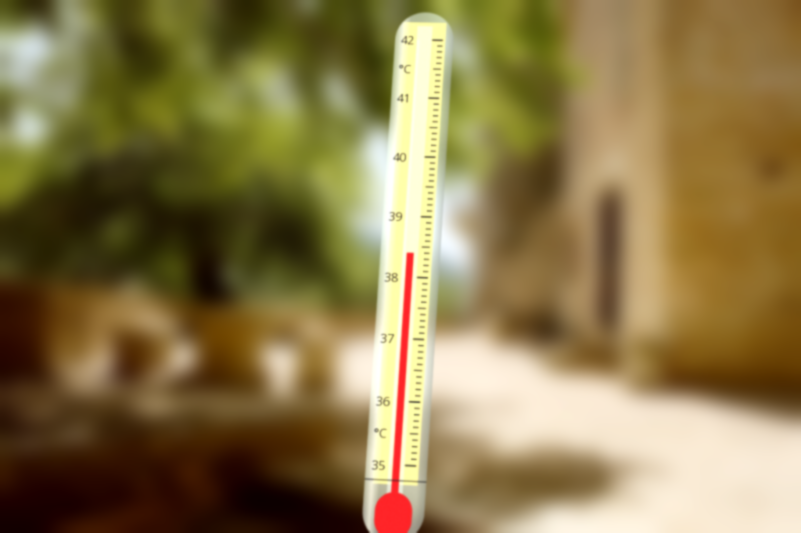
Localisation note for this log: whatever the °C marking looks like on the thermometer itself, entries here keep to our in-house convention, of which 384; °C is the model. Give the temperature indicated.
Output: 38.4; °C
